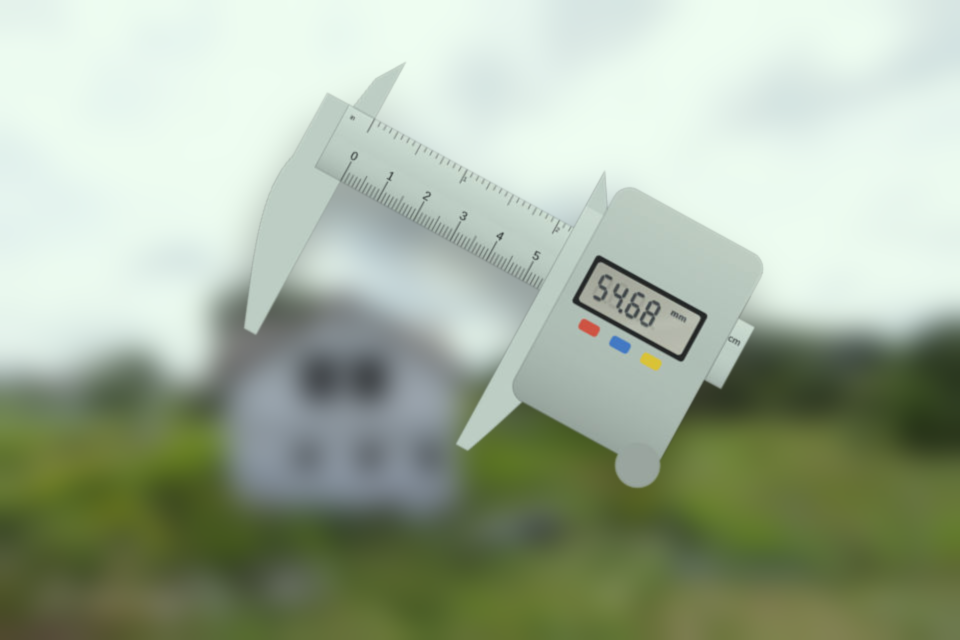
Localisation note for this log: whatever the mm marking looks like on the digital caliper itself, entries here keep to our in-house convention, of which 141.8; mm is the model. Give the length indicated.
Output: 54.68; mm
